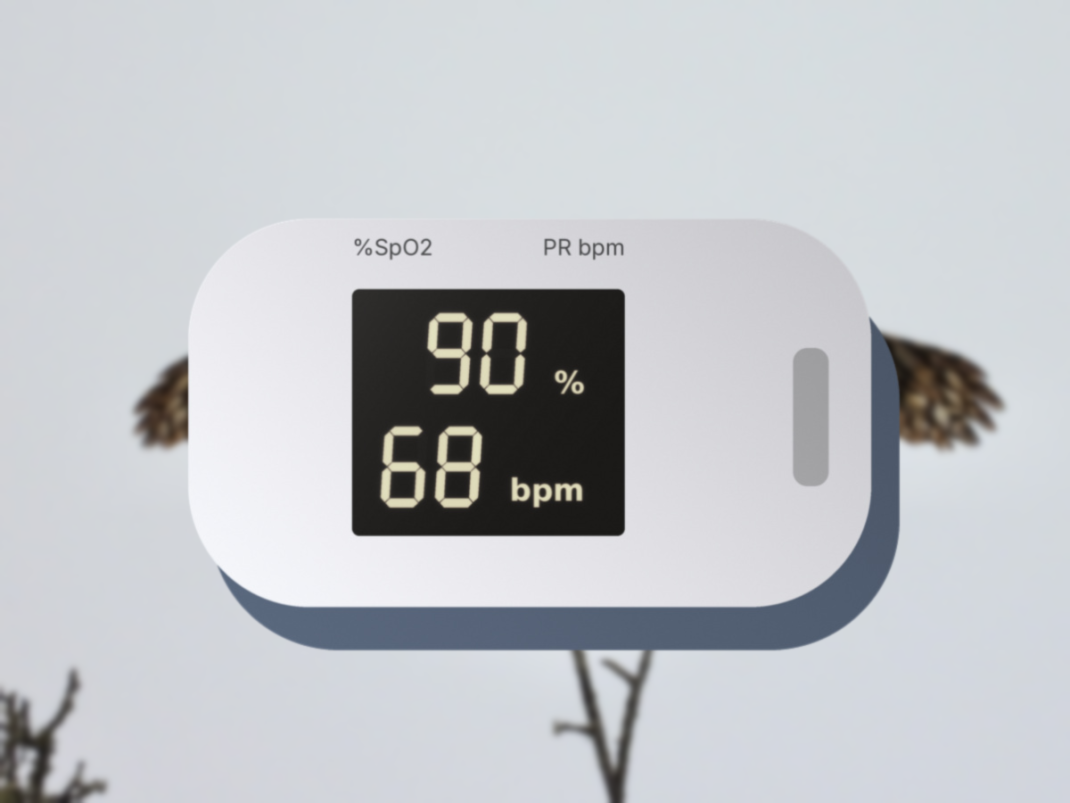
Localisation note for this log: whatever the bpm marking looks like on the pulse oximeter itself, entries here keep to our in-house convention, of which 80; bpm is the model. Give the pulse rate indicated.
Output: 68; bpm
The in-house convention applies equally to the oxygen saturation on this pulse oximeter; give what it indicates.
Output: 90; %
